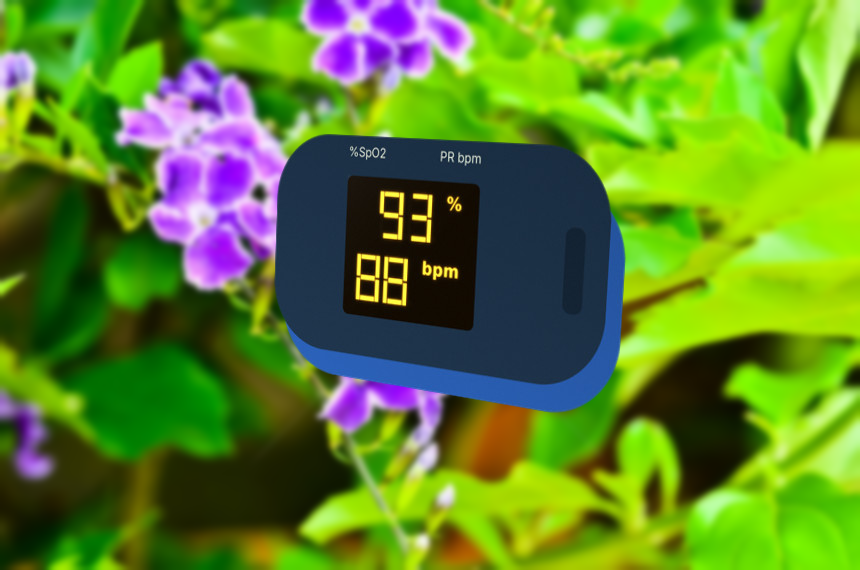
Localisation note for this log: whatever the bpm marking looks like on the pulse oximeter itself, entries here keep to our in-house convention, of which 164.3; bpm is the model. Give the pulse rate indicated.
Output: 88; bpm
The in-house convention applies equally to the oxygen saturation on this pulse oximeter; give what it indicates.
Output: 93; %
